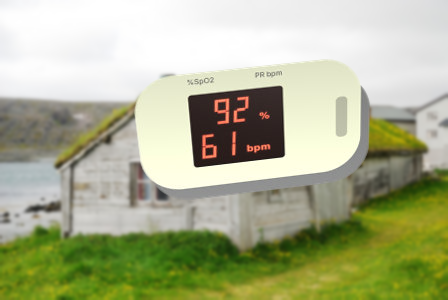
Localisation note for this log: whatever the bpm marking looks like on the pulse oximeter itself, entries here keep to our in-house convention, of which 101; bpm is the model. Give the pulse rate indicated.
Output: 61; bpm
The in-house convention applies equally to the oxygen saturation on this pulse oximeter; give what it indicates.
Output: 92; %
